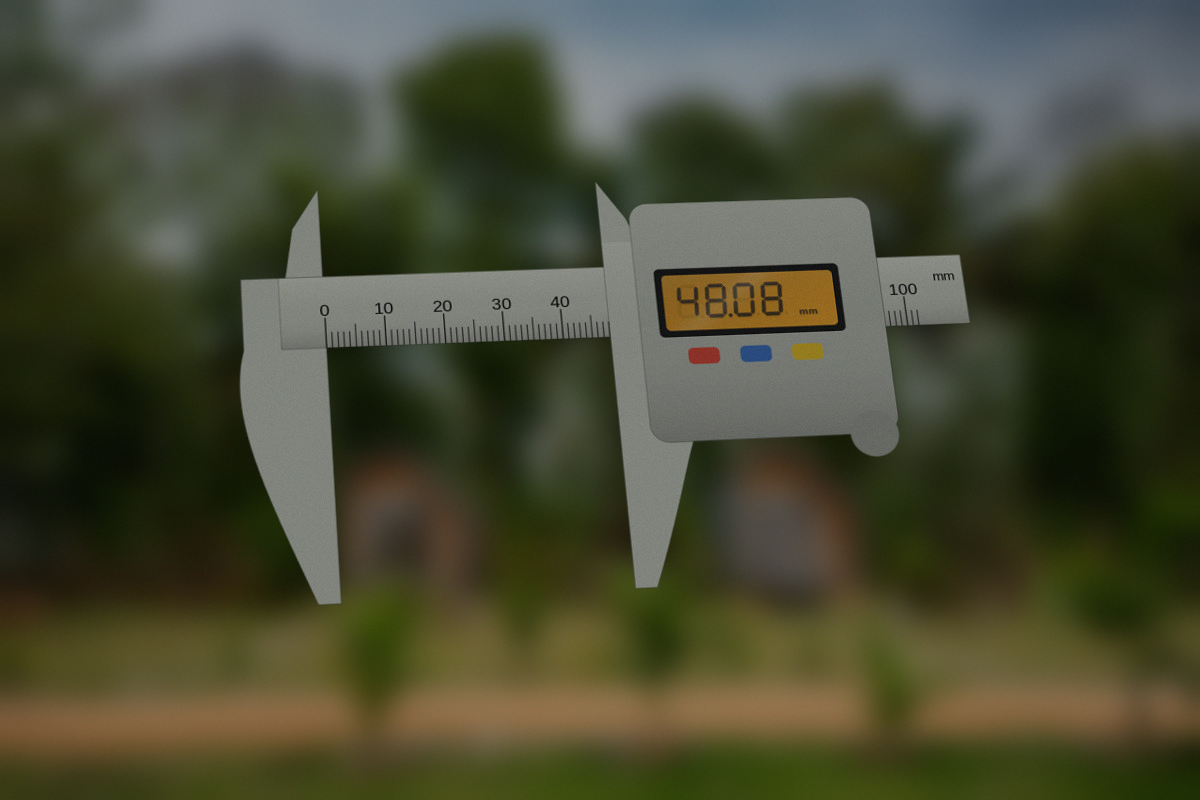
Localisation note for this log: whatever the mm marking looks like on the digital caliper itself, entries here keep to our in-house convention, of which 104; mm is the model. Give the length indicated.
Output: 48.08; mm
